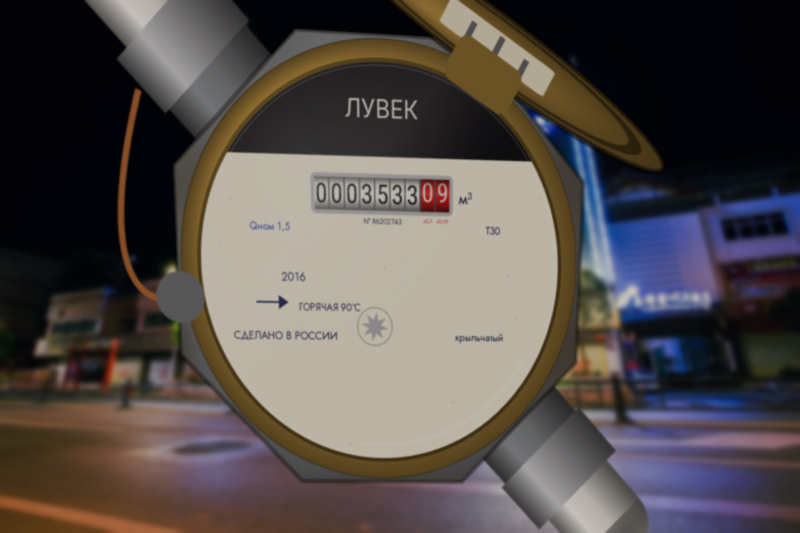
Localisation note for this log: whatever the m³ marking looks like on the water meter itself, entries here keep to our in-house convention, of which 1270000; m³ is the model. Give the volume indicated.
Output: 3533.09; m³
